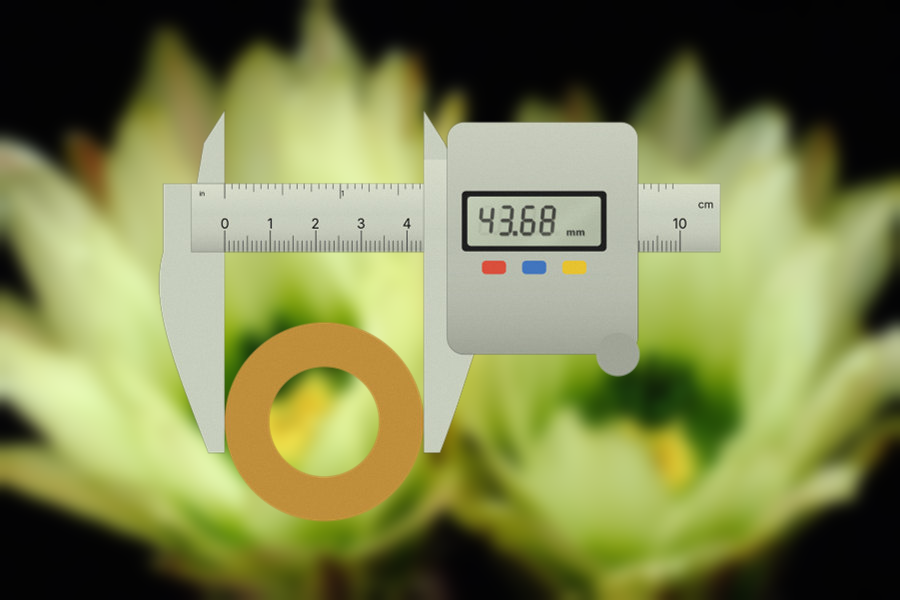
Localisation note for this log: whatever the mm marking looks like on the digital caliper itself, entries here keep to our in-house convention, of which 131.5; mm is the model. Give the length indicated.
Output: 43.68; mm
